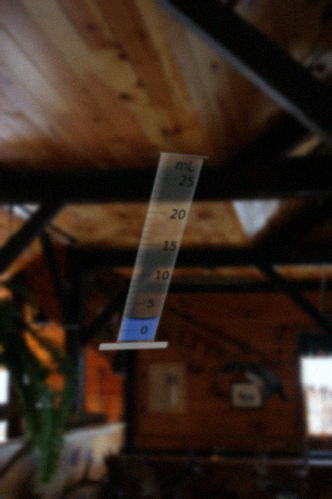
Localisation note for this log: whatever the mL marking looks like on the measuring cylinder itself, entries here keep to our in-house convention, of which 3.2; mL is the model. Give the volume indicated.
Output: 2; mL
